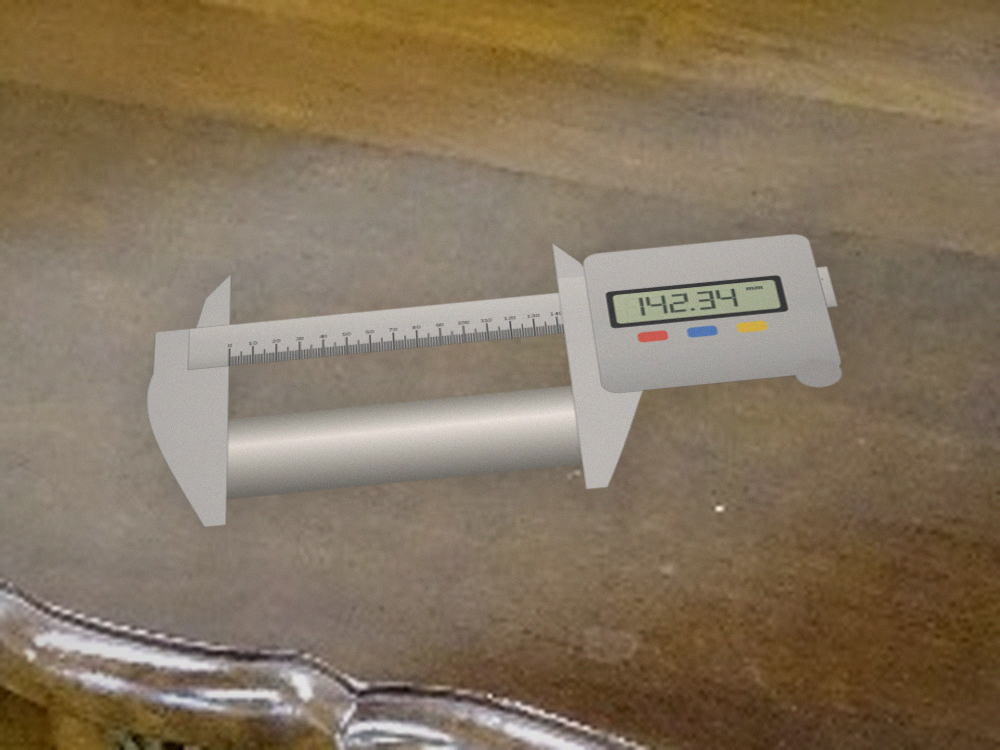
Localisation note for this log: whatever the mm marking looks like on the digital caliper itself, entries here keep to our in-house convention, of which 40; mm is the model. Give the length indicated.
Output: 142.34; mm
